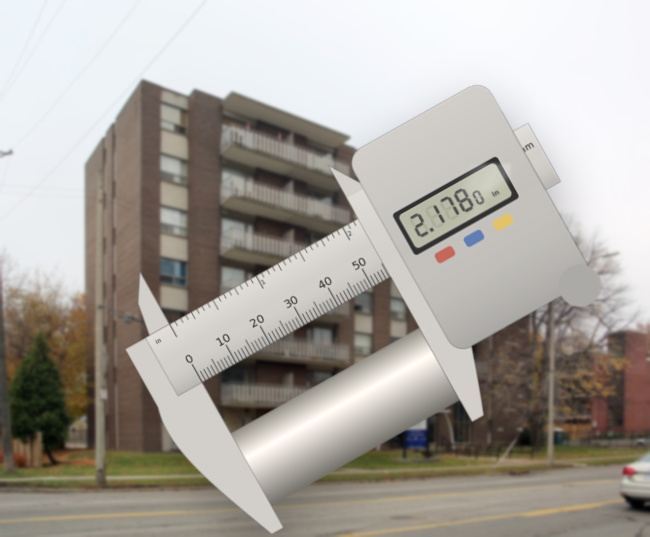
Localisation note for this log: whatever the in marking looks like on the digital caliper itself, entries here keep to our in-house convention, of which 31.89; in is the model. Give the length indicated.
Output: 2.1780; in
